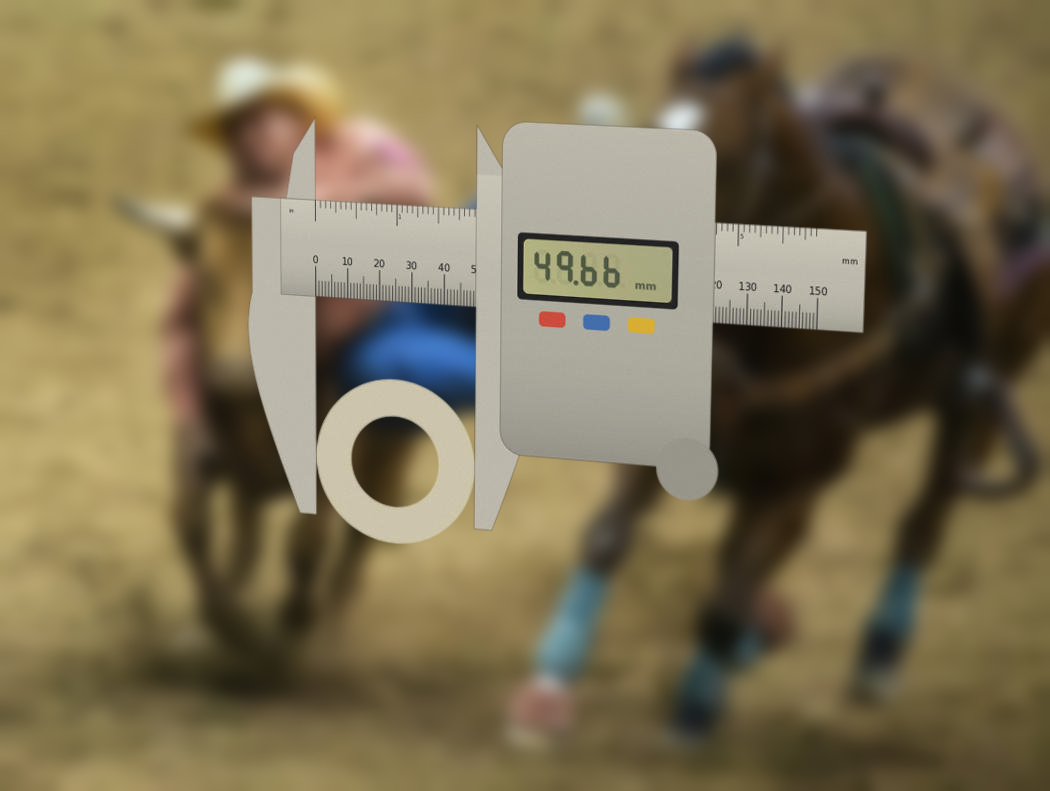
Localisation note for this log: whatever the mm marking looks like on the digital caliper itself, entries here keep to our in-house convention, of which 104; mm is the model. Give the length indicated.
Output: 49.66; mm
